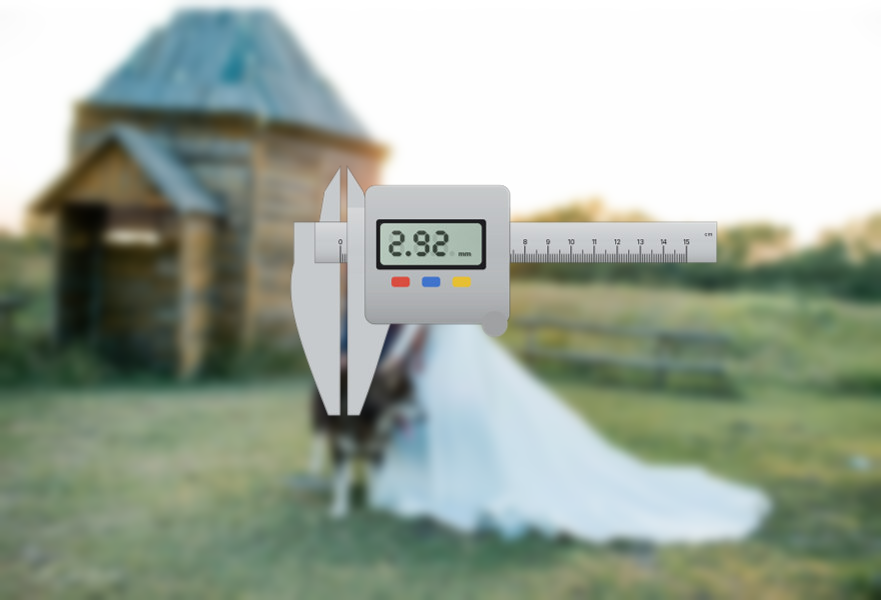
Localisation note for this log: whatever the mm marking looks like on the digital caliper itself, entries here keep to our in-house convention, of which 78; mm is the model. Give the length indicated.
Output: 2.92; mm
